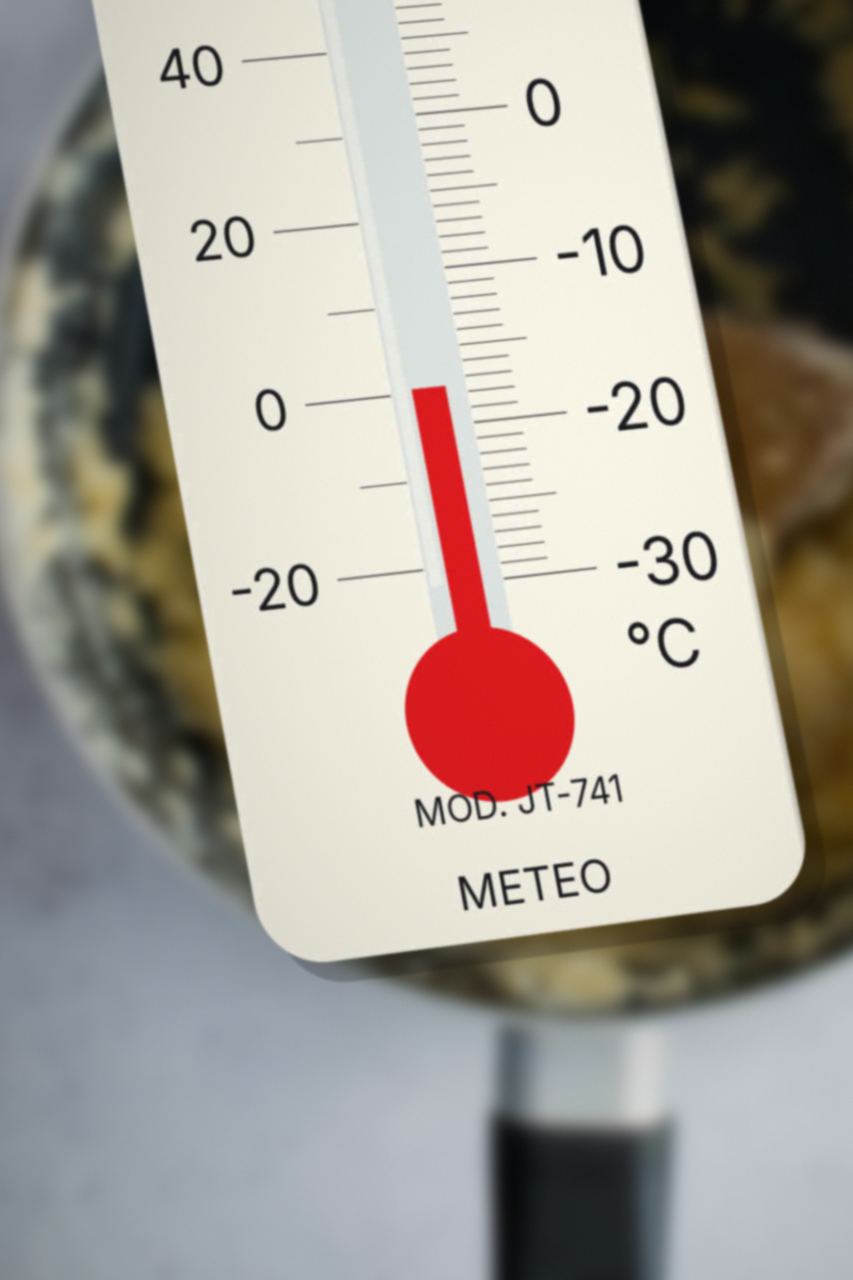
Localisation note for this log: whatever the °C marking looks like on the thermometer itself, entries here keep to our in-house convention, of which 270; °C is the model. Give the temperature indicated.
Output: -17.5; °C
